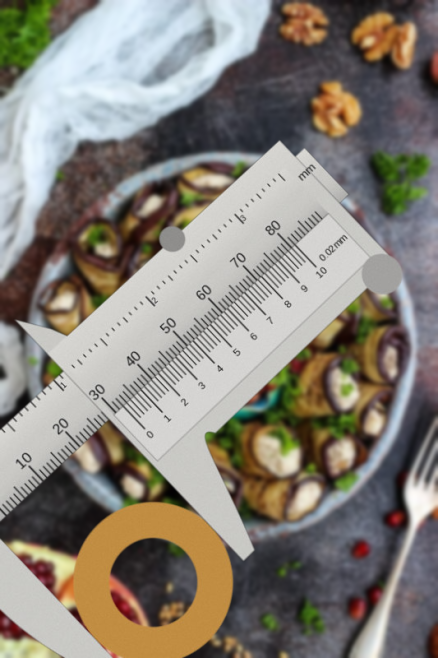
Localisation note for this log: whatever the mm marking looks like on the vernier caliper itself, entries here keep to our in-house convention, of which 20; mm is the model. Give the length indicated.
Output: 32.0; mm
